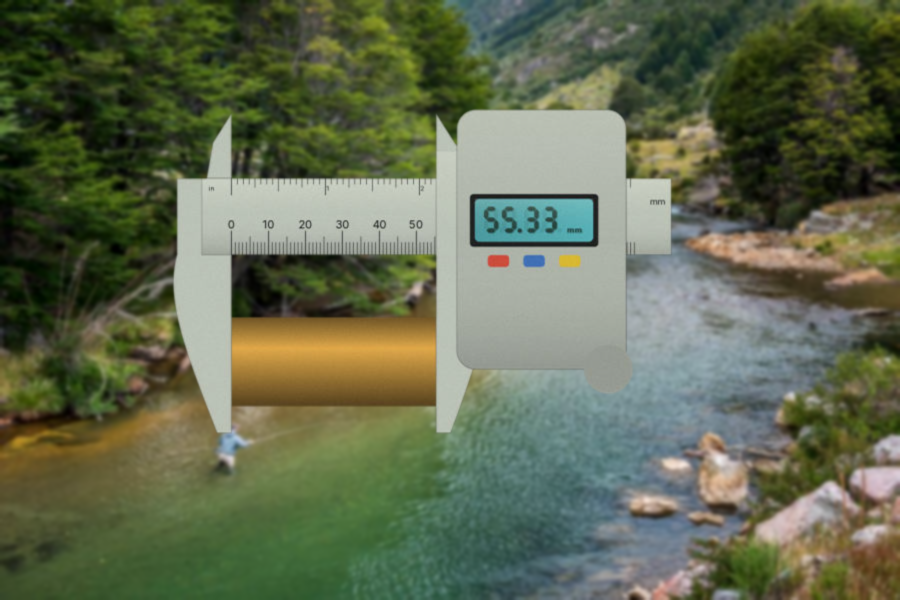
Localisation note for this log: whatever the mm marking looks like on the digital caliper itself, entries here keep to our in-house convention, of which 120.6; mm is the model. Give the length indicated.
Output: 55.33; mm
